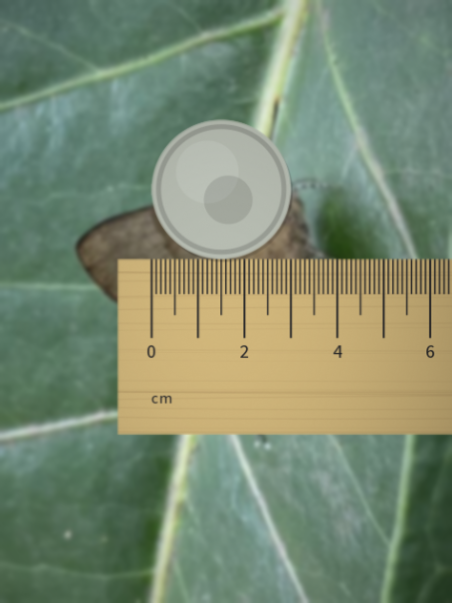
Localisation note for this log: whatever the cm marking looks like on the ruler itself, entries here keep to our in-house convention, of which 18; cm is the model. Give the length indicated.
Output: 3; cm
